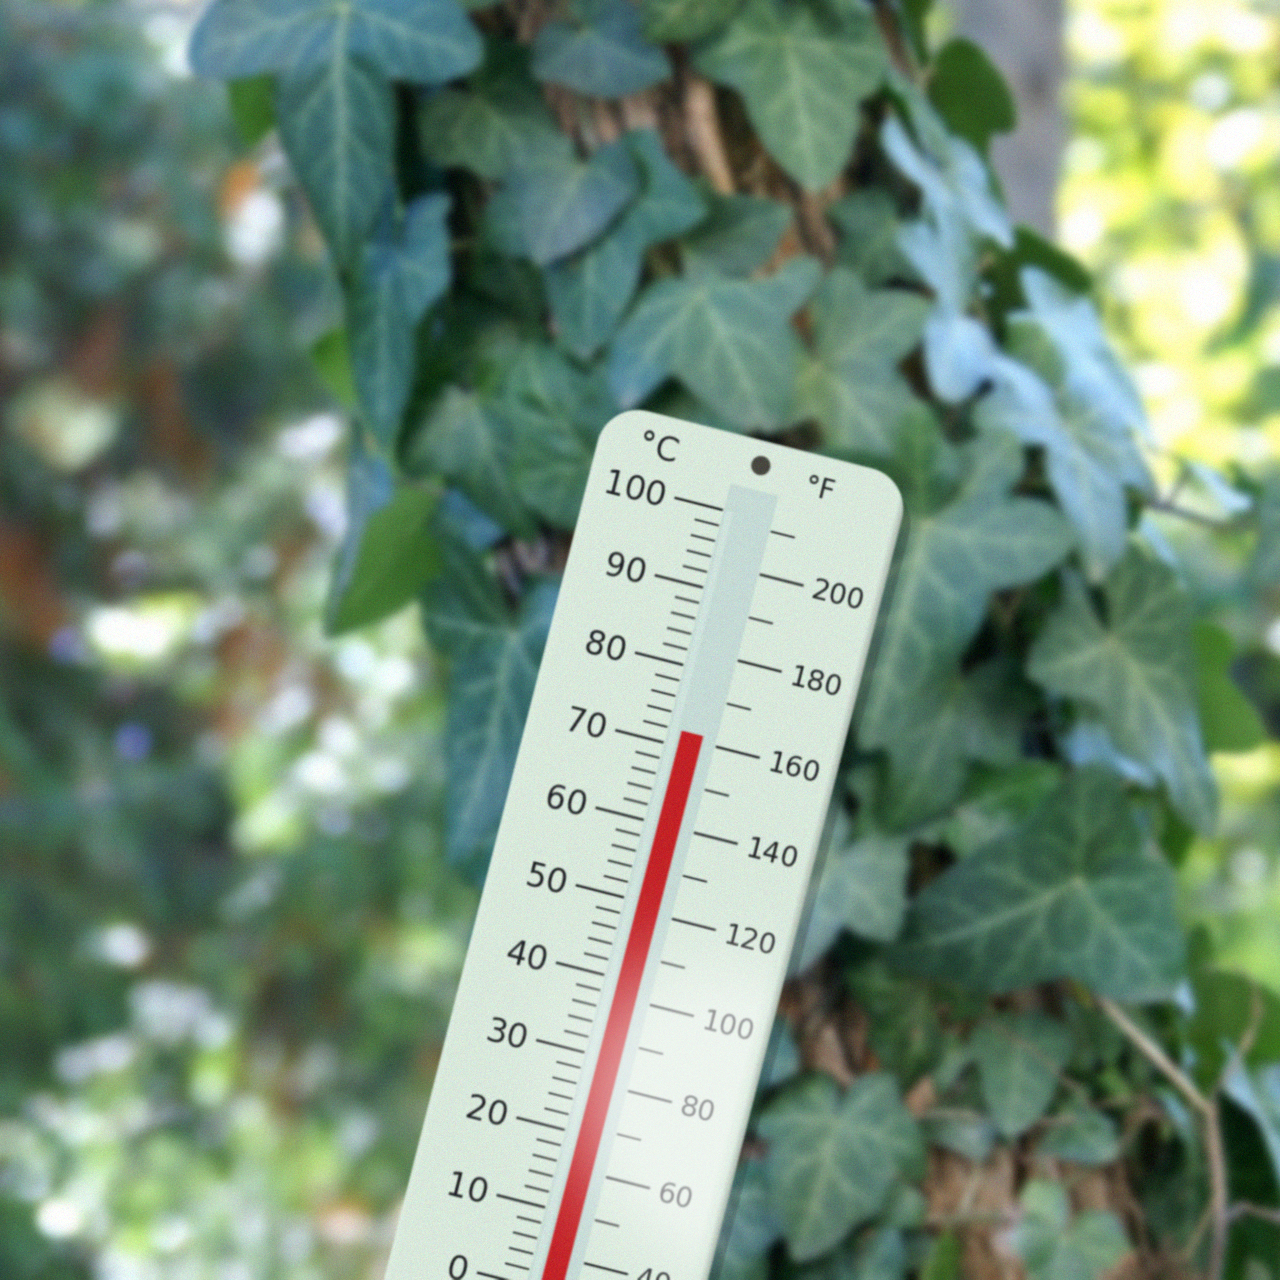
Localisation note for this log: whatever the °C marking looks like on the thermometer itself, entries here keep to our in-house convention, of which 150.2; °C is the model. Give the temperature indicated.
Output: 72; °C
